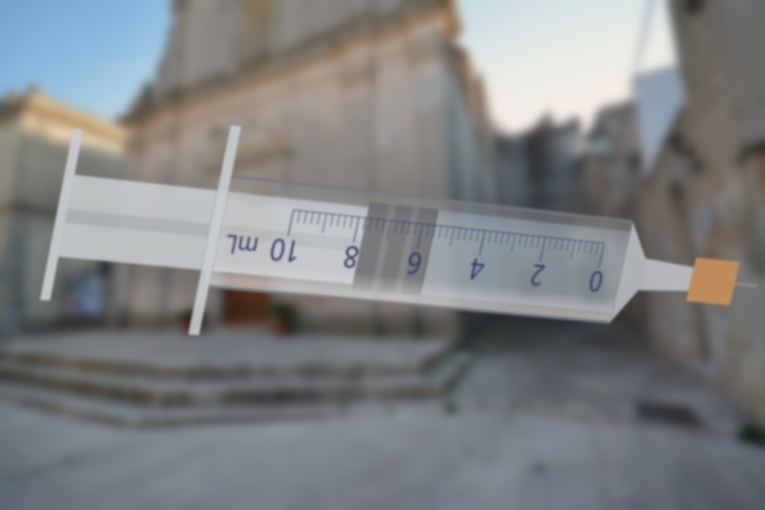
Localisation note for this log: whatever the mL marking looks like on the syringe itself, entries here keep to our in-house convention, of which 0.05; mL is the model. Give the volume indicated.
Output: 5.6; mL
